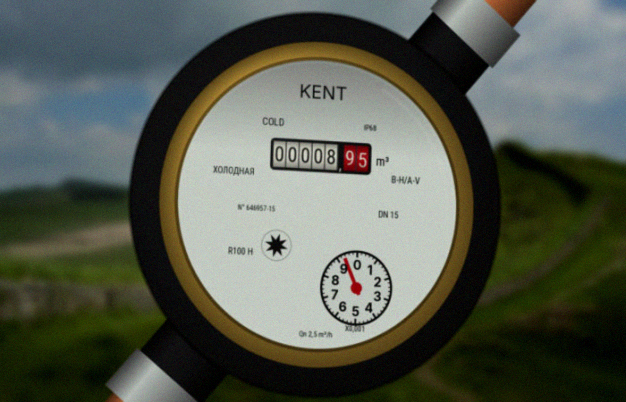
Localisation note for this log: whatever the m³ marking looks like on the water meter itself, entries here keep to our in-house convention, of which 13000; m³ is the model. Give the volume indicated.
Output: 8.949; m³
